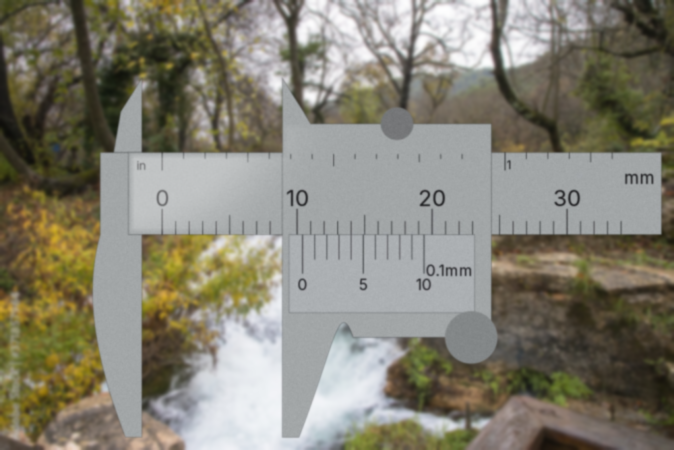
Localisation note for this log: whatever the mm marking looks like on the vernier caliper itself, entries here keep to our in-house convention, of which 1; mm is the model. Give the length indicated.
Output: 10.4; mm
